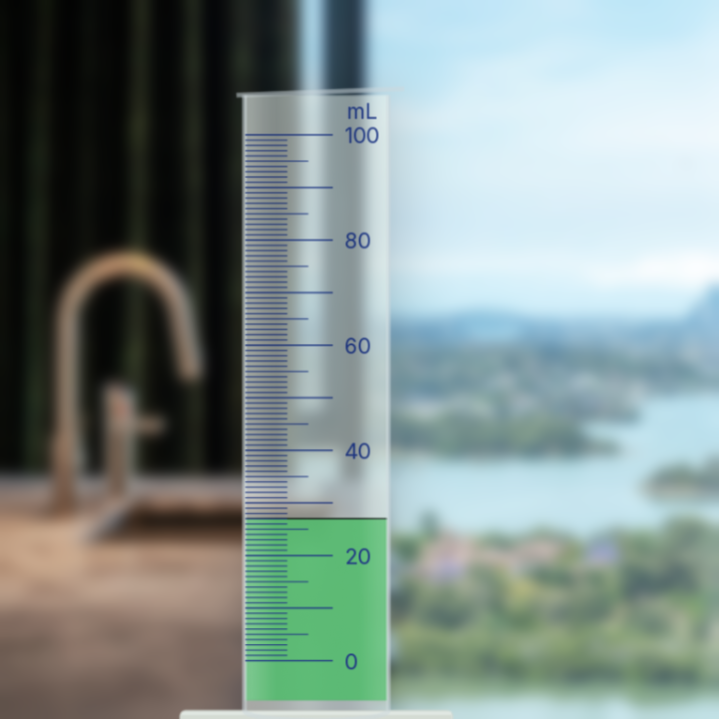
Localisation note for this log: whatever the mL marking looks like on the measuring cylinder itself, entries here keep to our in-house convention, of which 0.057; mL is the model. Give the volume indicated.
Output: 27; mL
